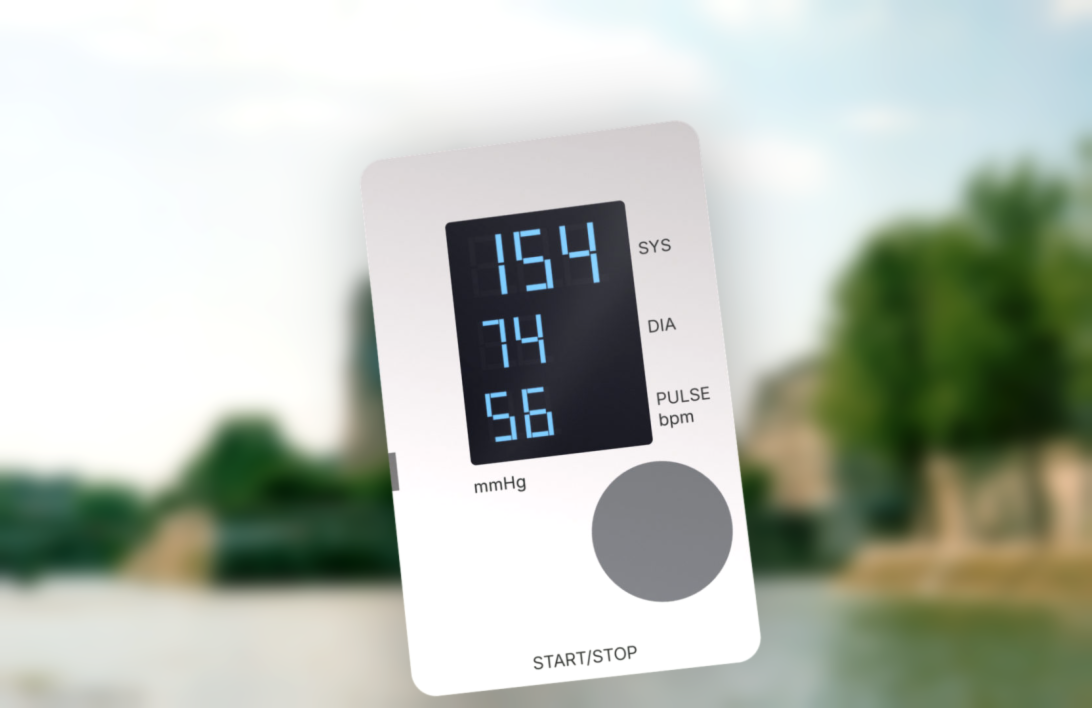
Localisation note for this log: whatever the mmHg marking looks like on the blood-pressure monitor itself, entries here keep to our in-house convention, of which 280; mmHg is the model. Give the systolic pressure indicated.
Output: 154; mmHg
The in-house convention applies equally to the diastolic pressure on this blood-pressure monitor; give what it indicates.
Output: 74; mmHg
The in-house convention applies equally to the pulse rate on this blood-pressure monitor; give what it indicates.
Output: 56; bpm
